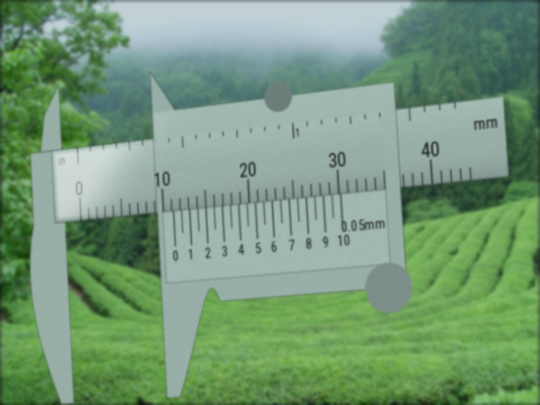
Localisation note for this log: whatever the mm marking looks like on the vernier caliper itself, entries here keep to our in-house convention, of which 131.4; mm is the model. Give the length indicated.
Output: 11.2; mm
